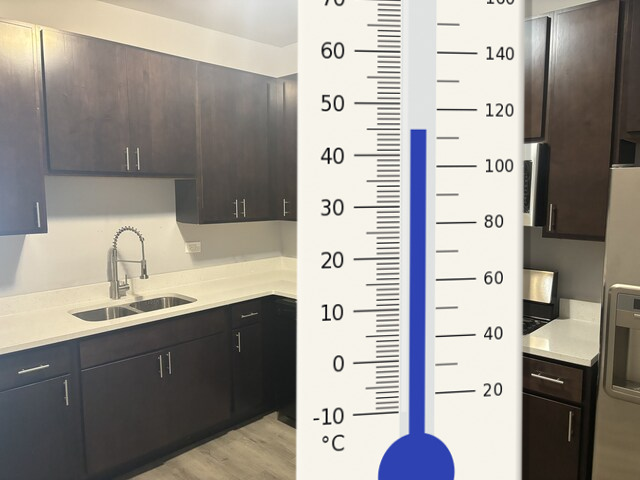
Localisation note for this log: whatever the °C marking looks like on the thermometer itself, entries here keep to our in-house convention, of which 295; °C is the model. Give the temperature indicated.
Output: 45; °C
